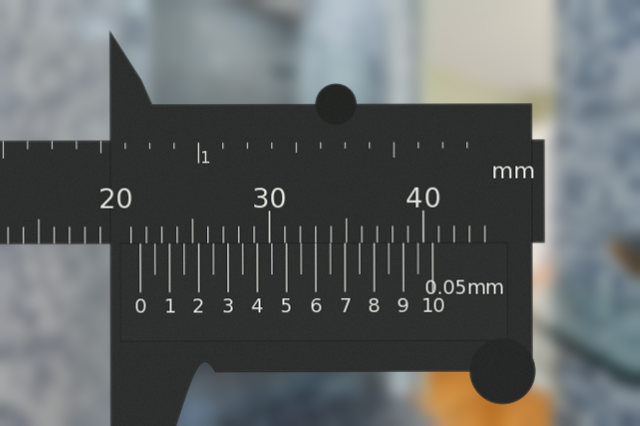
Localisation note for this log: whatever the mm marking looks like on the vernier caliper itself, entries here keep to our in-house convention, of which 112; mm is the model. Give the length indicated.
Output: 21.6; mm
